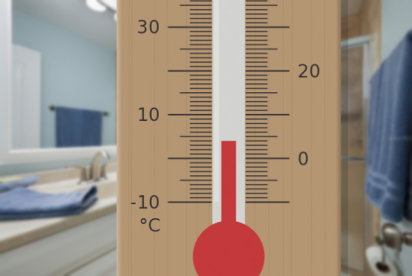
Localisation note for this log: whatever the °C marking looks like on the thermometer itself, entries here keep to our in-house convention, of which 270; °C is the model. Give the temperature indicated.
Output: 4; °C
